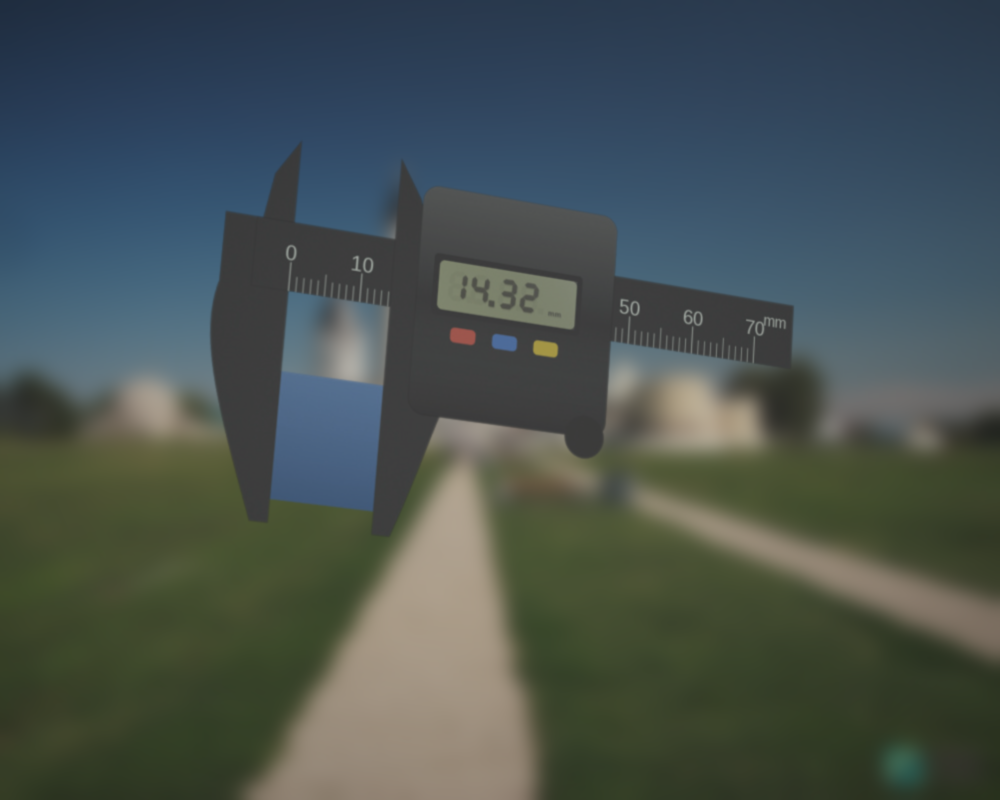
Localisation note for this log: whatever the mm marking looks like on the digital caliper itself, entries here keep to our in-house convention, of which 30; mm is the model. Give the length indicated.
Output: 14.32; mm
